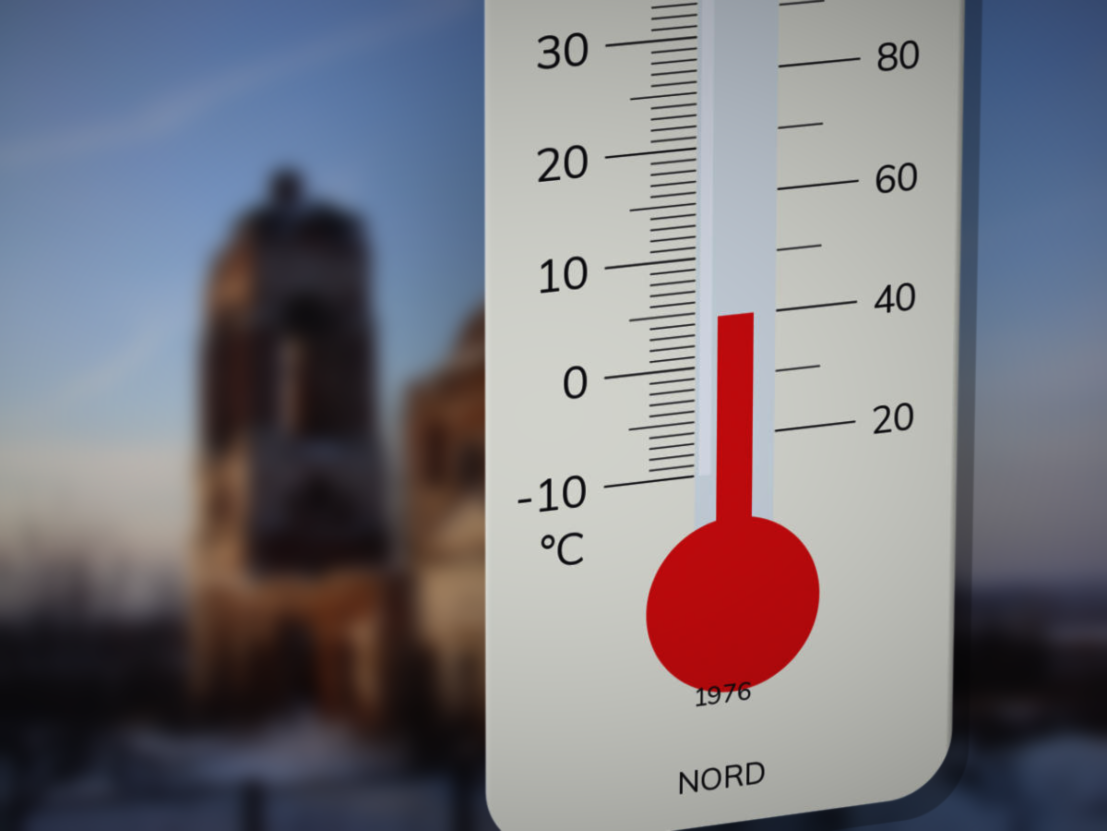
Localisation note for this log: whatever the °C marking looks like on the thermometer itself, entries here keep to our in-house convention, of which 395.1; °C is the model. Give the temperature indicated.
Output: 4.5; °C
